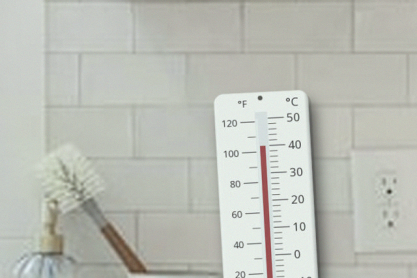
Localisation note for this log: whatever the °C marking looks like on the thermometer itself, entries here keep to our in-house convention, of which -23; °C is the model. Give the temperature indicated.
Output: 40; °C
